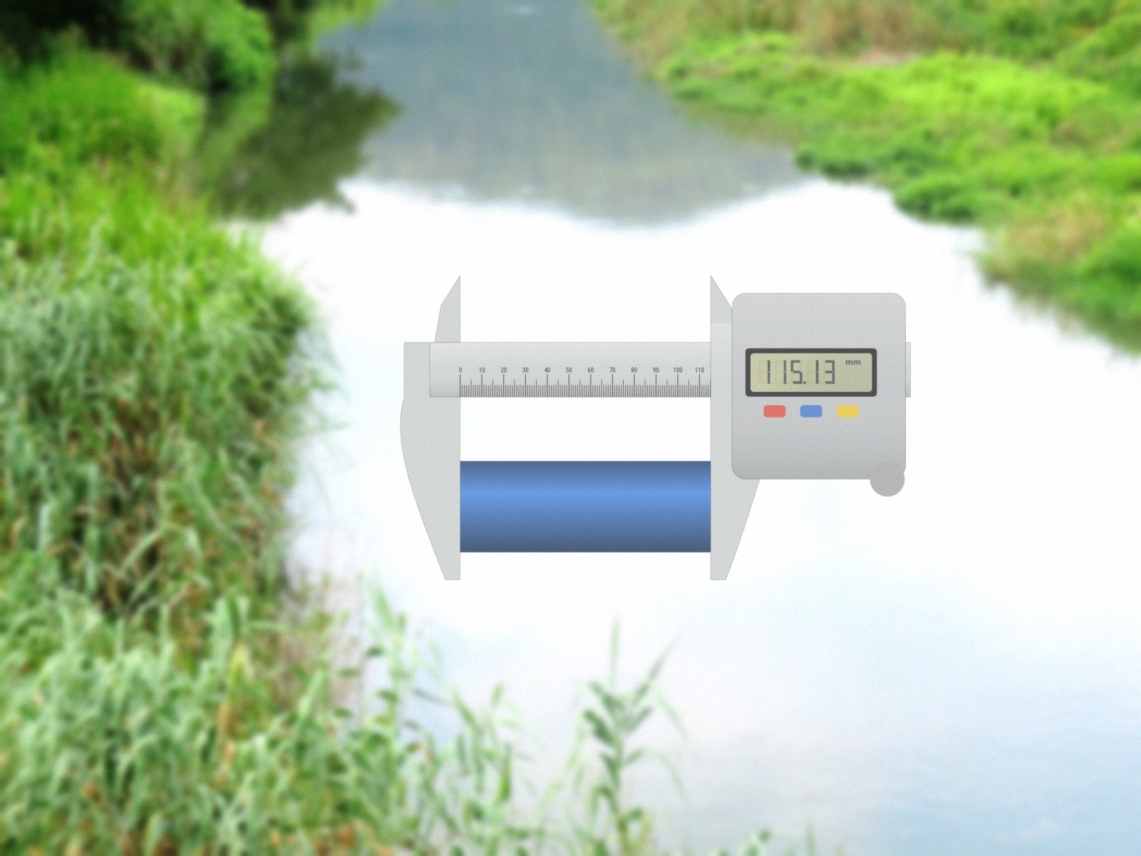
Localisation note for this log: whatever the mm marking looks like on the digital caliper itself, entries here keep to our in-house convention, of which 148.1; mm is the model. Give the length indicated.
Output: 115.13; mm
